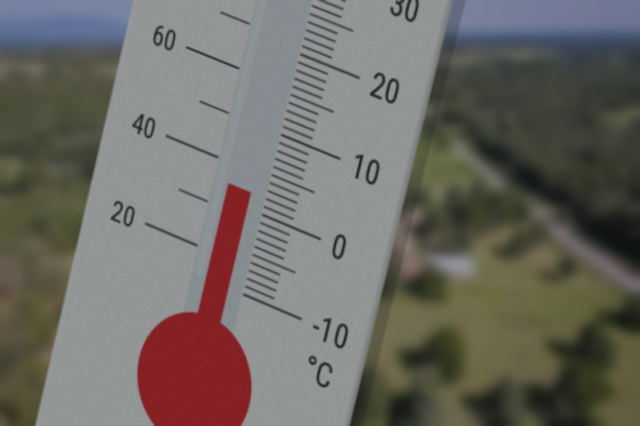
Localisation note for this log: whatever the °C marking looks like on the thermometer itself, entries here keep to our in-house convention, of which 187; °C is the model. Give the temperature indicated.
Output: 2; °C
